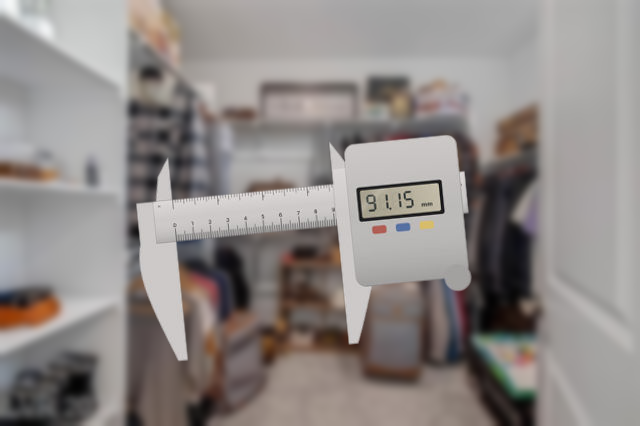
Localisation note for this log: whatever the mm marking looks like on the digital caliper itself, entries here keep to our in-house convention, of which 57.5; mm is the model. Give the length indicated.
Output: 91.15; mm
